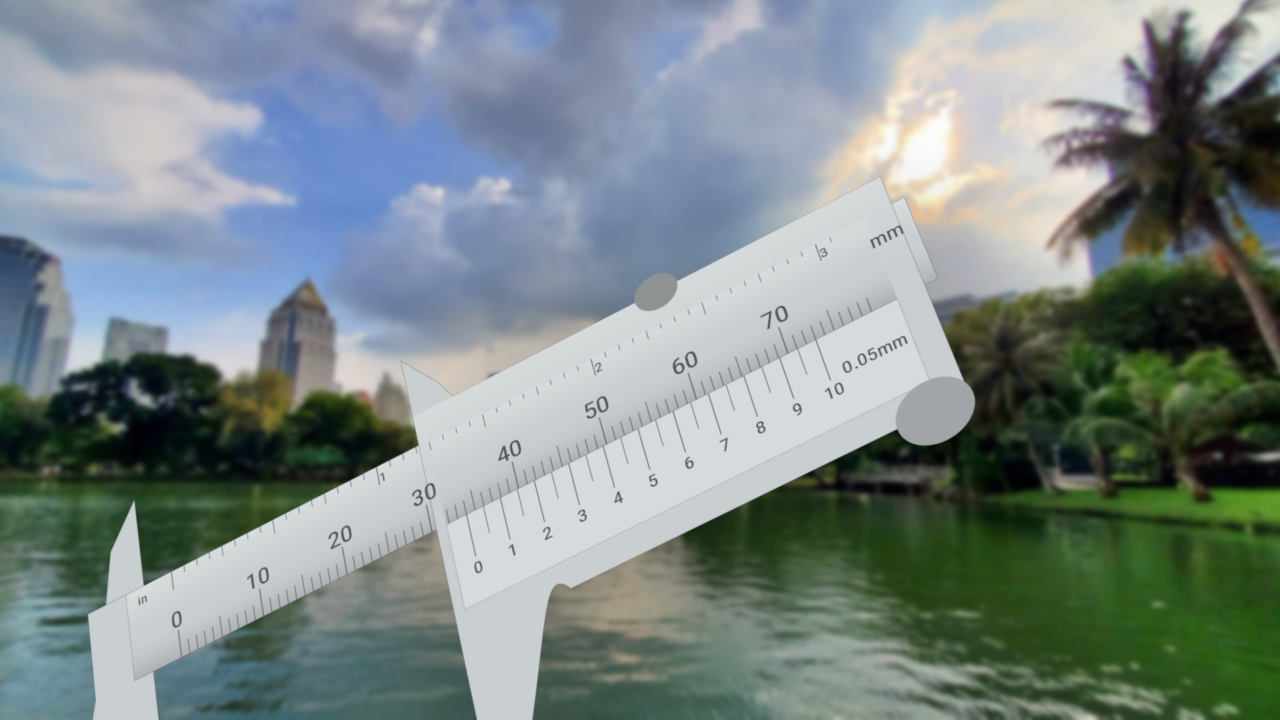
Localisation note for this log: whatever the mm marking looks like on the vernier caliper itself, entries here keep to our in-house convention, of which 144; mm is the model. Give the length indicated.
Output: 34.0; mm
